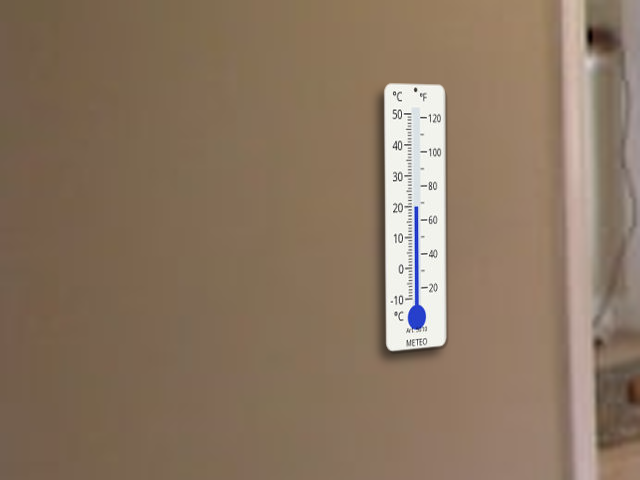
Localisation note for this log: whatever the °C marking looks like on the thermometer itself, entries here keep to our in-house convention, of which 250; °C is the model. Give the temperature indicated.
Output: 20; °C
